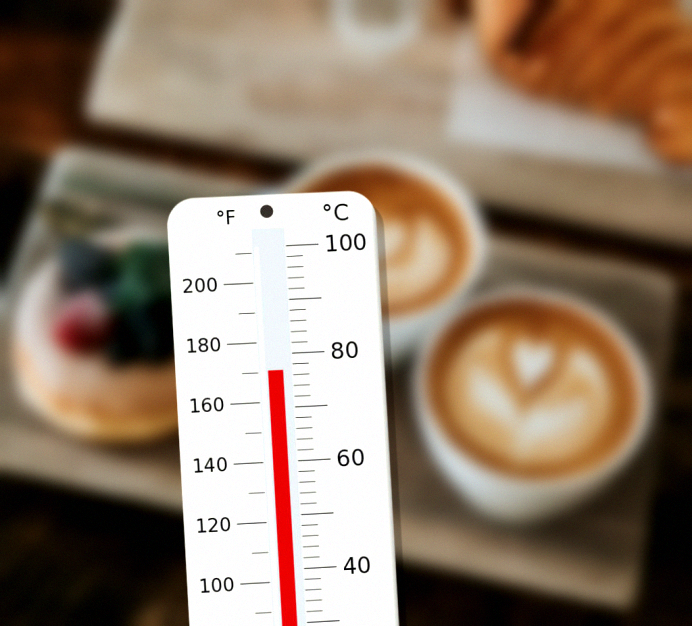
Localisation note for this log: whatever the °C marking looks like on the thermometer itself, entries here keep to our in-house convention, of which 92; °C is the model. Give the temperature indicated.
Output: 77; °C
